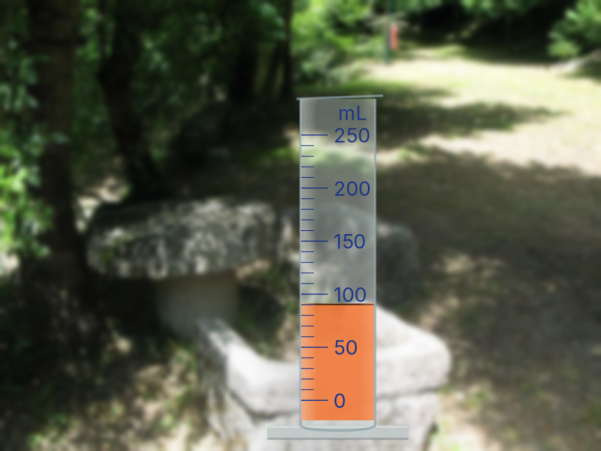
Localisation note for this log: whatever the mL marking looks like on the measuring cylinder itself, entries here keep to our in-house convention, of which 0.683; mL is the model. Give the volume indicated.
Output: 90; mL
